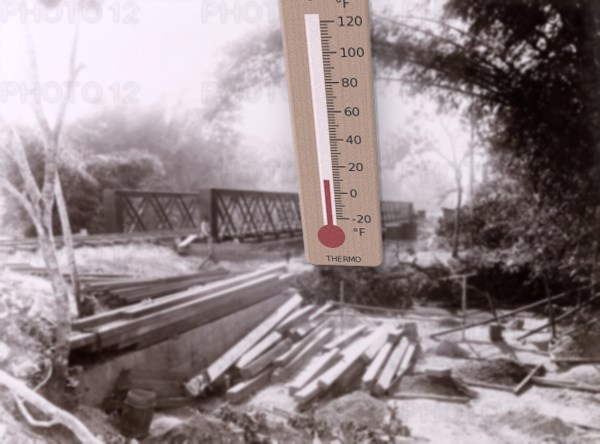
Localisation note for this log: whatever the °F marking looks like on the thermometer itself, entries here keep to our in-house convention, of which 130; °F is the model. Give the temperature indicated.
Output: 10; °F
